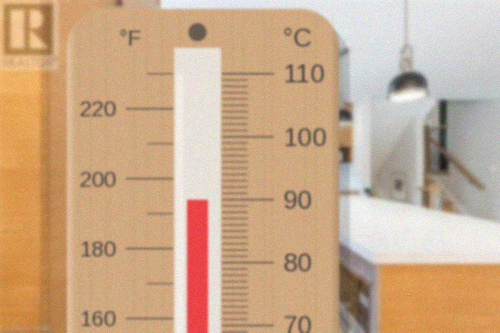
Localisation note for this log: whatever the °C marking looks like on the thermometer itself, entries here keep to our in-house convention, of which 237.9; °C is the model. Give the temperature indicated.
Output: 90; °C
